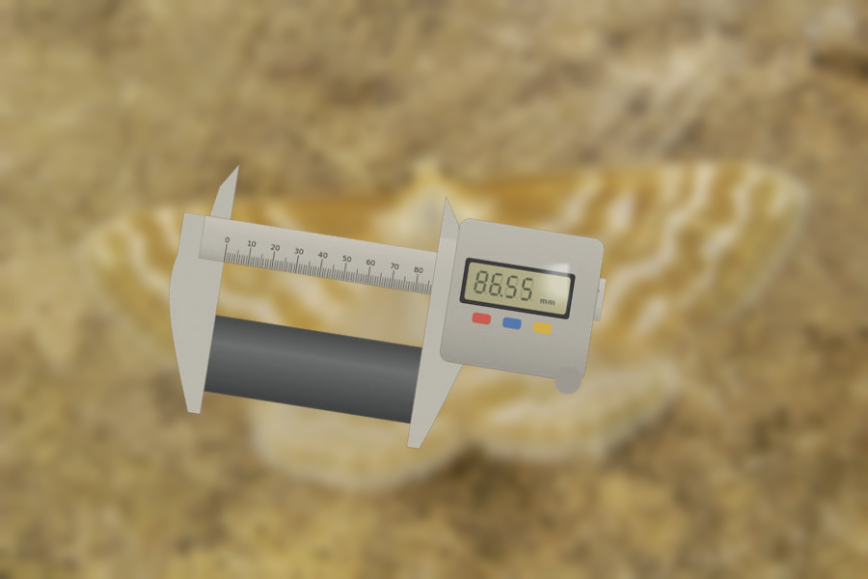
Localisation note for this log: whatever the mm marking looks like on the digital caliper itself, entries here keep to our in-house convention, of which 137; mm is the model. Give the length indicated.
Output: 86.55; mm
